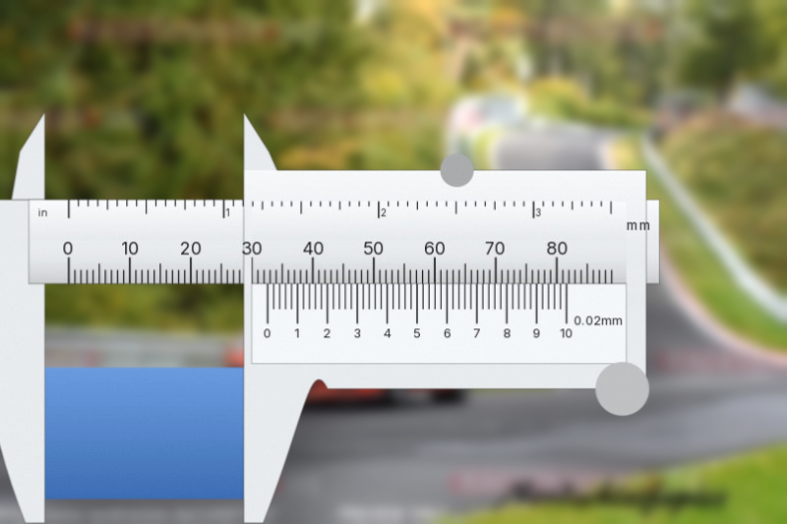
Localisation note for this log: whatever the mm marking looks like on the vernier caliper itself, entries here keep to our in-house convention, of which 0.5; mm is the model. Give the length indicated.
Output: 32.6; mm
